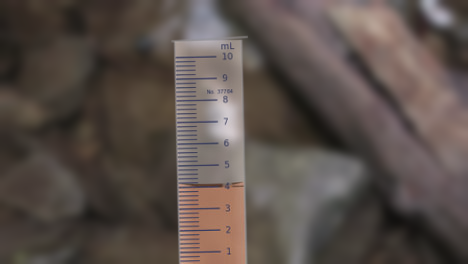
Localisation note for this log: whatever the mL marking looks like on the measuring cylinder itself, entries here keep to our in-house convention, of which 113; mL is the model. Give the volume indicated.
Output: 4; mL
